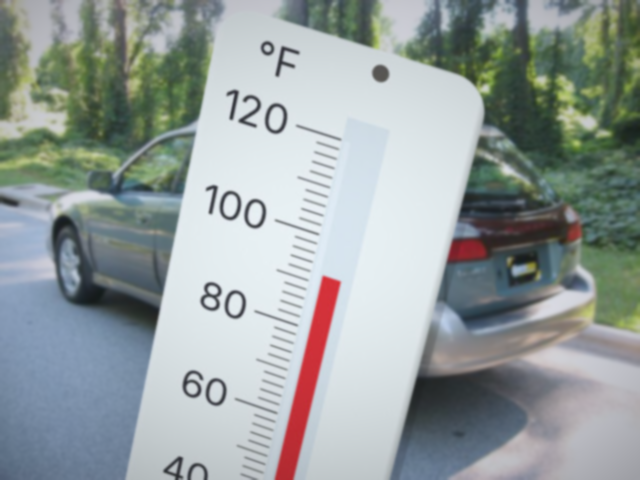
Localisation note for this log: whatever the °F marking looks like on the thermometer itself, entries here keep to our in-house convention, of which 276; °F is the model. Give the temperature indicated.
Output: 92; °F
